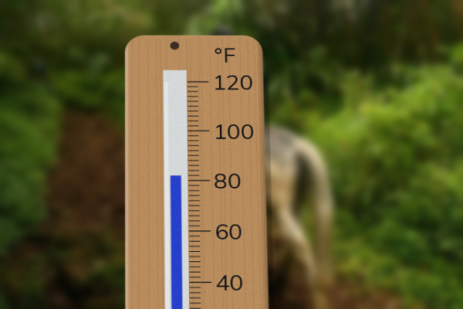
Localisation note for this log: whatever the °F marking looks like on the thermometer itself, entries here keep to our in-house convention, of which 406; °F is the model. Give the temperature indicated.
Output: 82; °F
